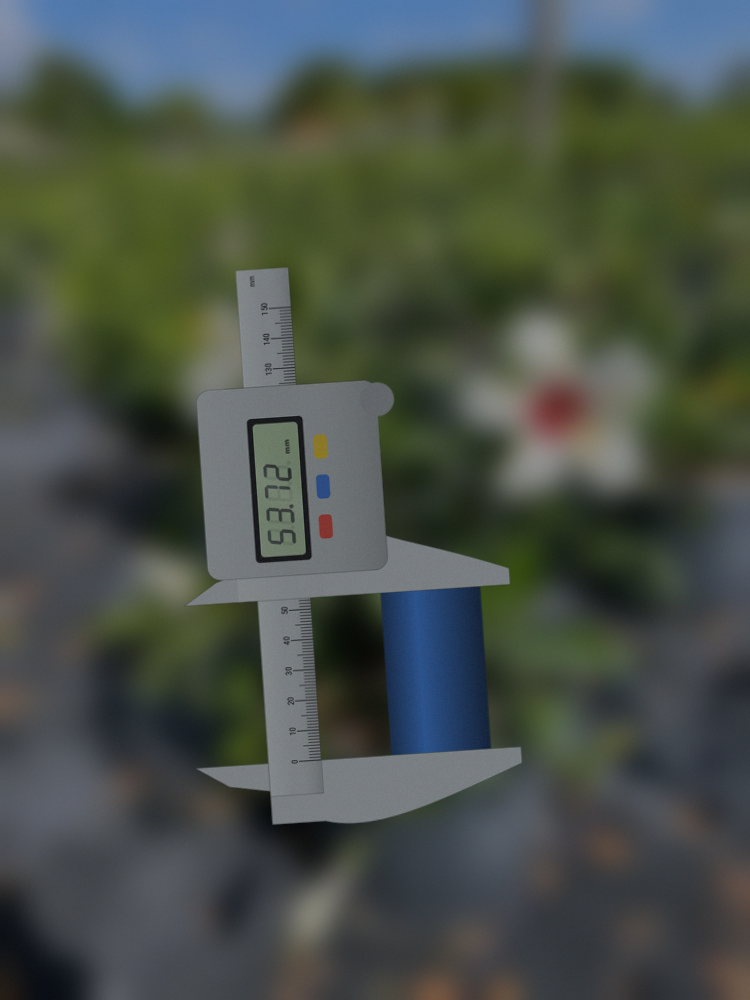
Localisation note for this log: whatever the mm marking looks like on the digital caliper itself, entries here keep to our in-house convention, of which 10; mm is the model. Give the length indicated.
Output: 53.72; mm
